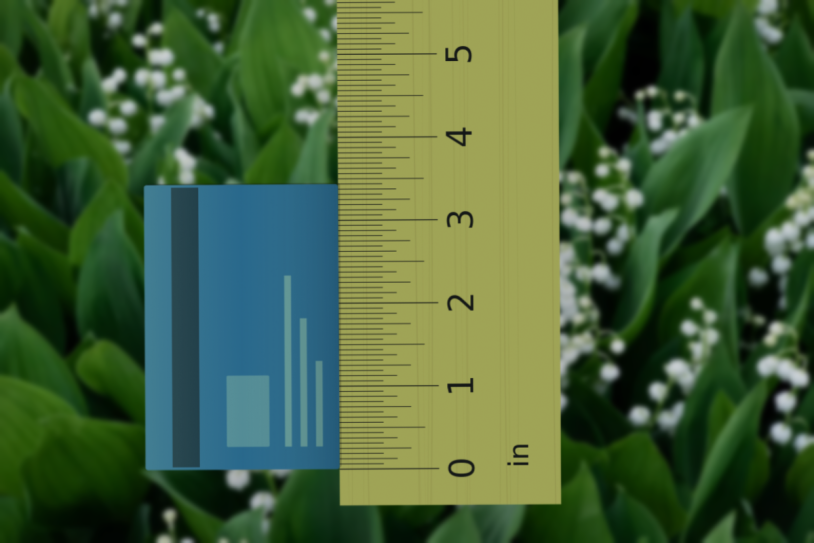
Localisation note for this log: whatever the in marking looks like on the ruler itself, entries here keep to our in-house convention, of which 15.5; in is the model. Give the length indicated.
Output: 3.4375; in
